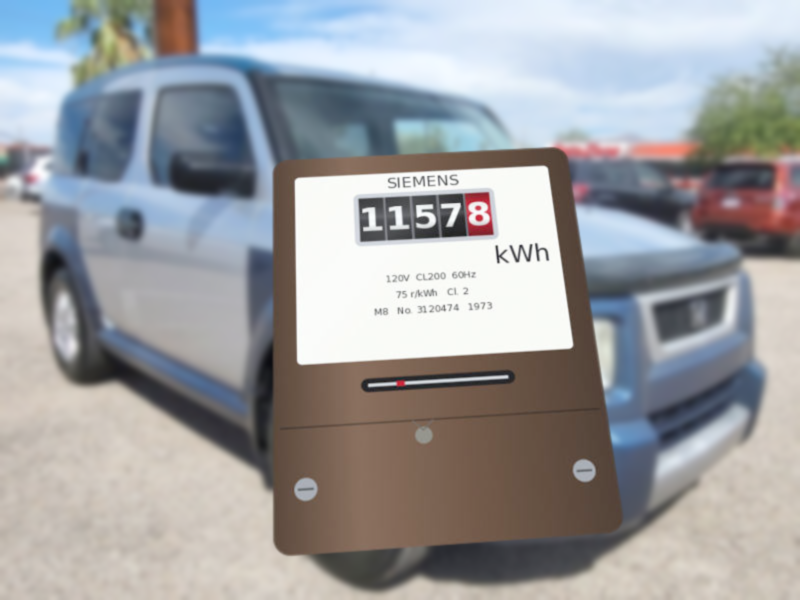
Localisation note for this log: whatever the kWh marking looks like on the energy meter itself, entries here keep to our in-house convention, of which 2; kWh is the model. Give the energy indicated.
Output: 1157.8; kWh
